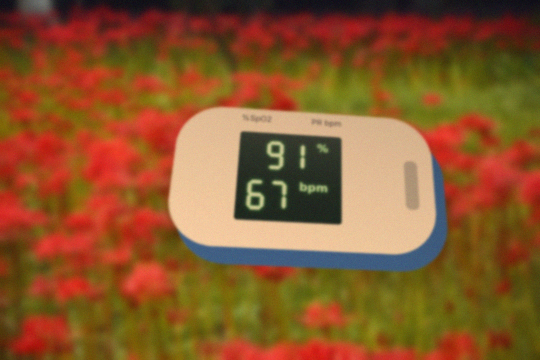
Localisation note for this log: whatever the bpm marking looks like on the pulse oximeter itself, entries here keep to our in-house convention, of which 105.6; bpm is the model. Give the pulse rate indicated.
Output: 67; bpm
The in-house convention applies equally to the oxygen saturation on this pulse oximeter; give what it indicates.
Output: 91; %
